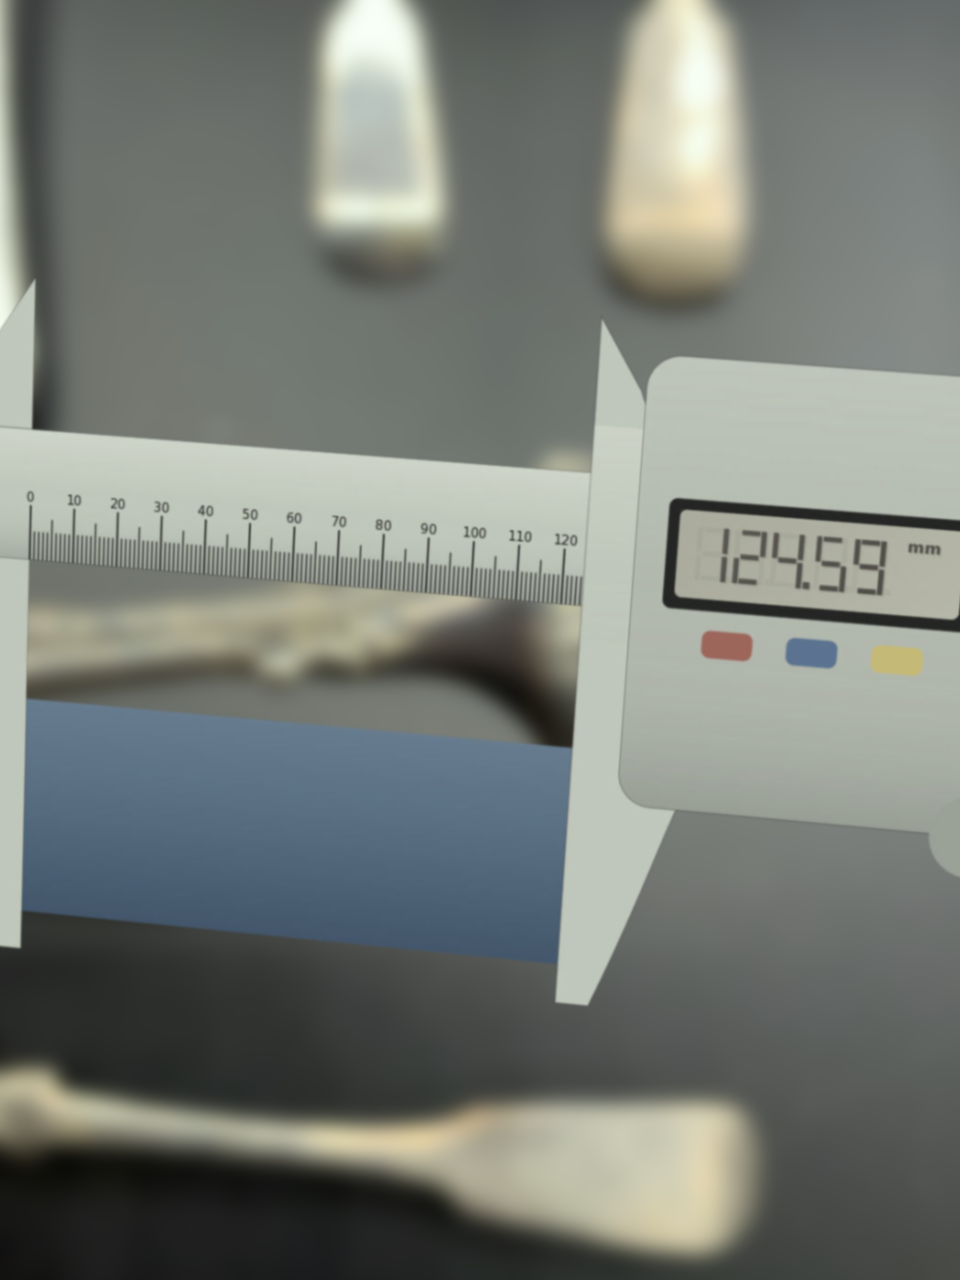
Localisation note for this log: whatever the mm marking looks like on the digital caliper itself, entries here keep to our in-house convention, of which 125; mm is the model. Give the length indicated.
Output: 124.59; mm
